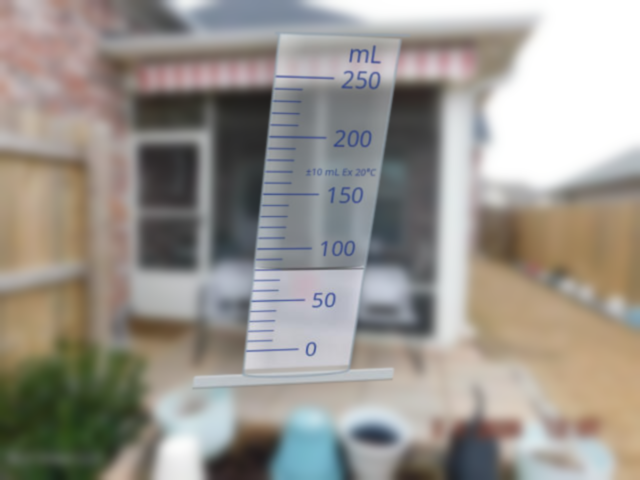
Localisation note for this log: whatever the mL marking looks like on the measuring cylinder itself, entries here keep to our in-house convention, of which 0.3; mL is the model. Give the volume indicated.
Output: 80; mL
